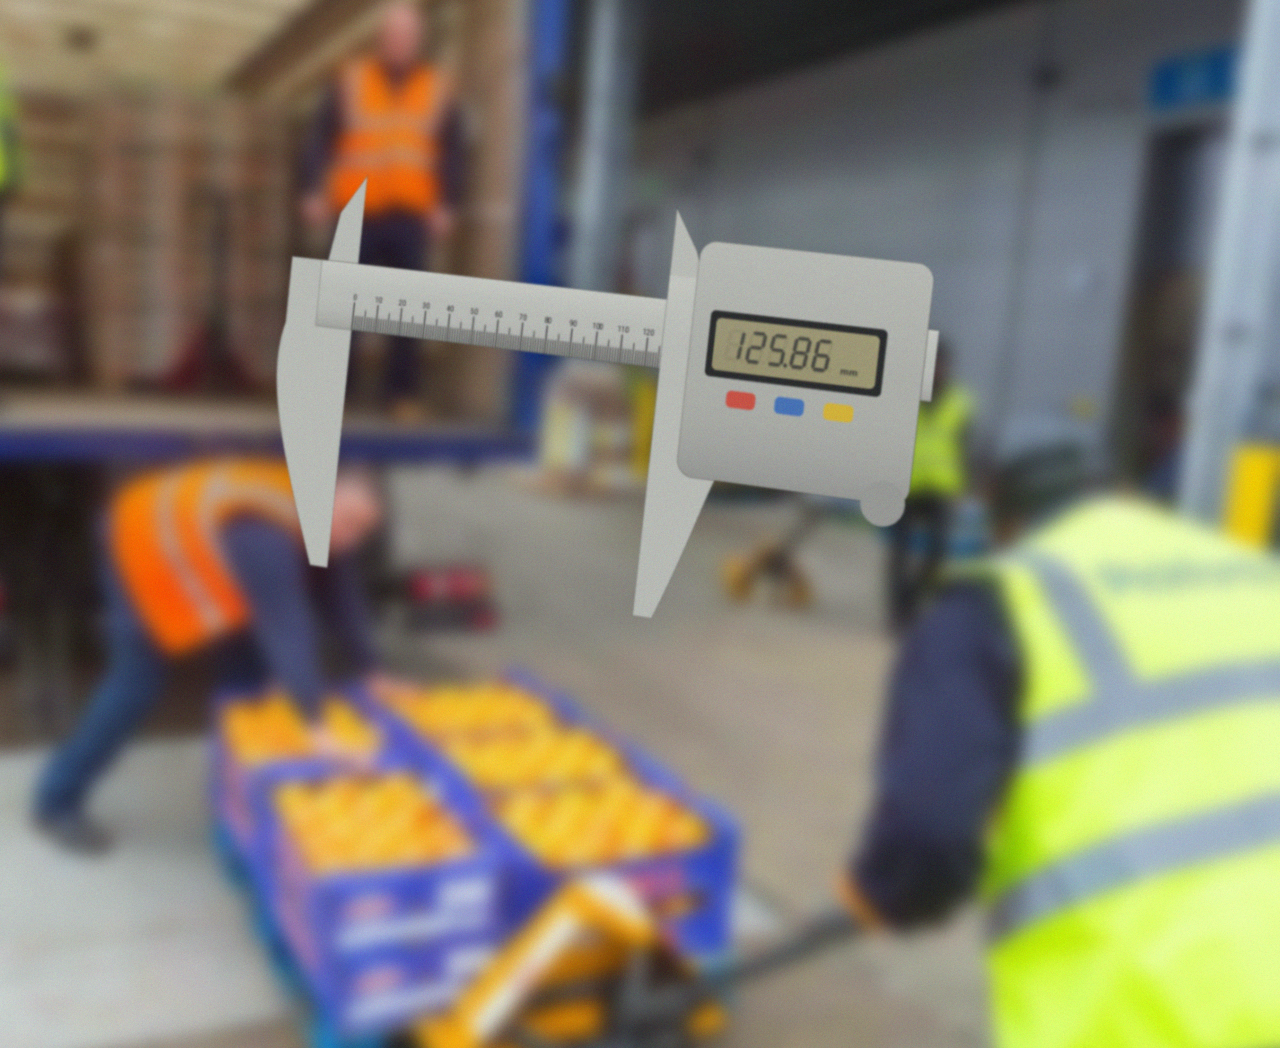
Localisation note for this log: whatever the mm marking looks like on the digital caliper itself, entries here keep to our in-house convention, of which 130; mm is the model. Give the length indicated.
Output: 125.86; mm
